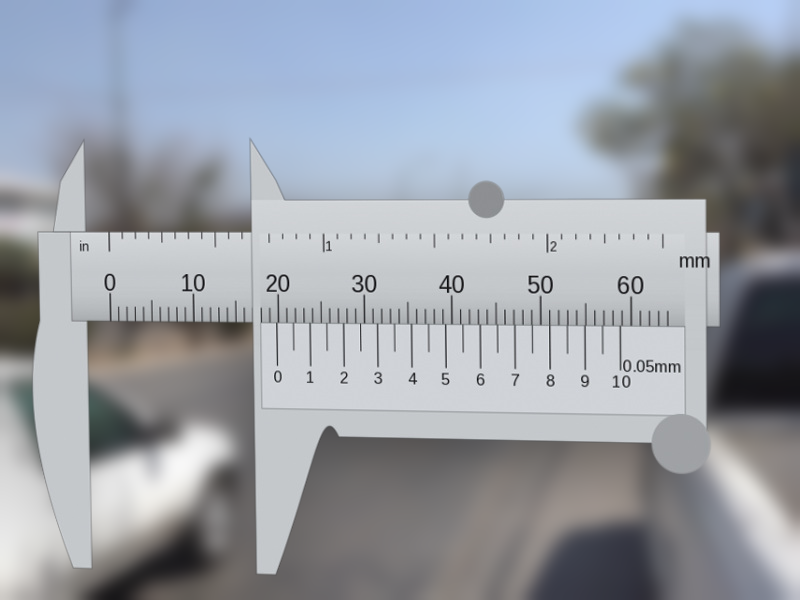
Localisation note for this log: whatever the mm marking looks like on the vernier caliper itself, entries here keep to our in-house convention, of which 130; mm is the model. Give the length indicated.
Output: 19.8; mm
